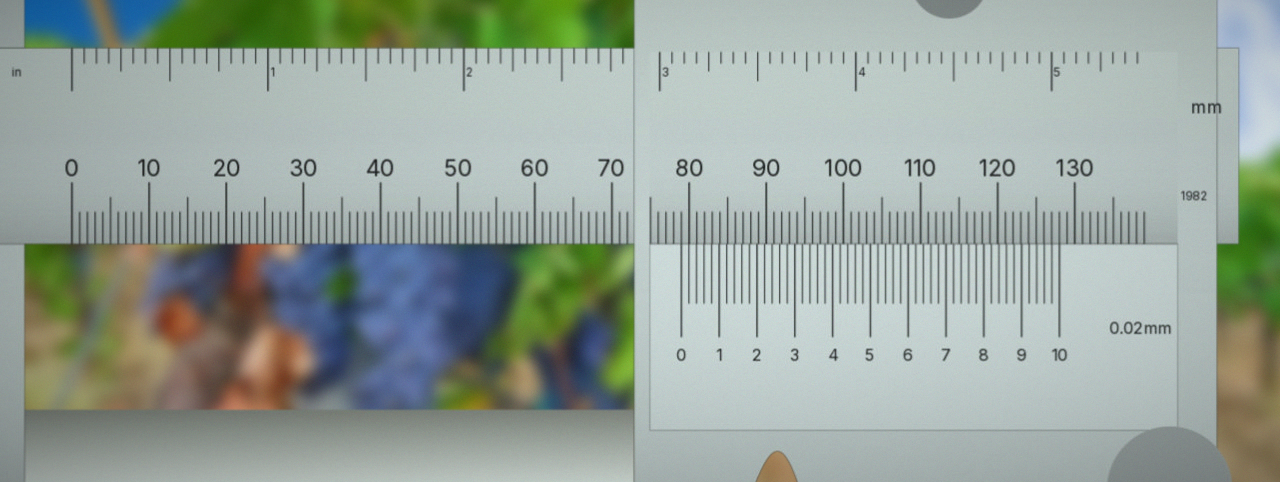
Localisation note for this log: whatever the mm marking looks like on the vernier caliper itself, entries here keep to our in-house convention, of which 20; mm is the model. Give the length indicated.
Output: 79.0; mm
